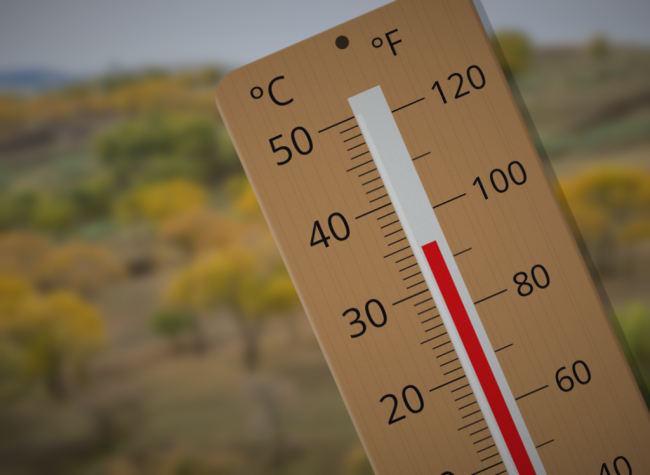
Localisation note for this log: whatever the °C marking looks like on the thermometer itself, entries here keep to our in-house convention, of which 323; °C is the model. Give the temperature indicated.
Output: 34.5; °C
